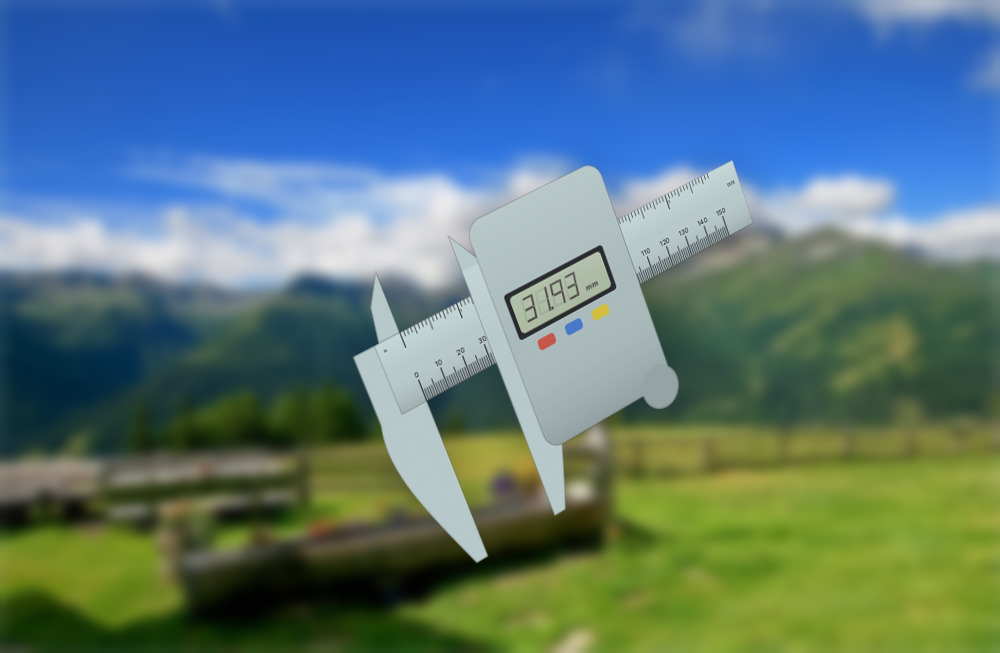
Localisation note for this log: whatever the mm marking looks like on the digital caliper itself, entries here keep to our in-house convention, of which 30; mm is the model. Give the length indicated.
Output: 31.93; mm
